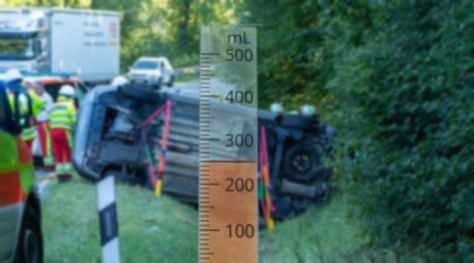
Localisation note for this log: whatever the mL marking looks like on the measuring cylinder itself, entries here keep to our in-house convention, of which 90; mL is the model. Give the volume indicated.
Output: 250; mL
